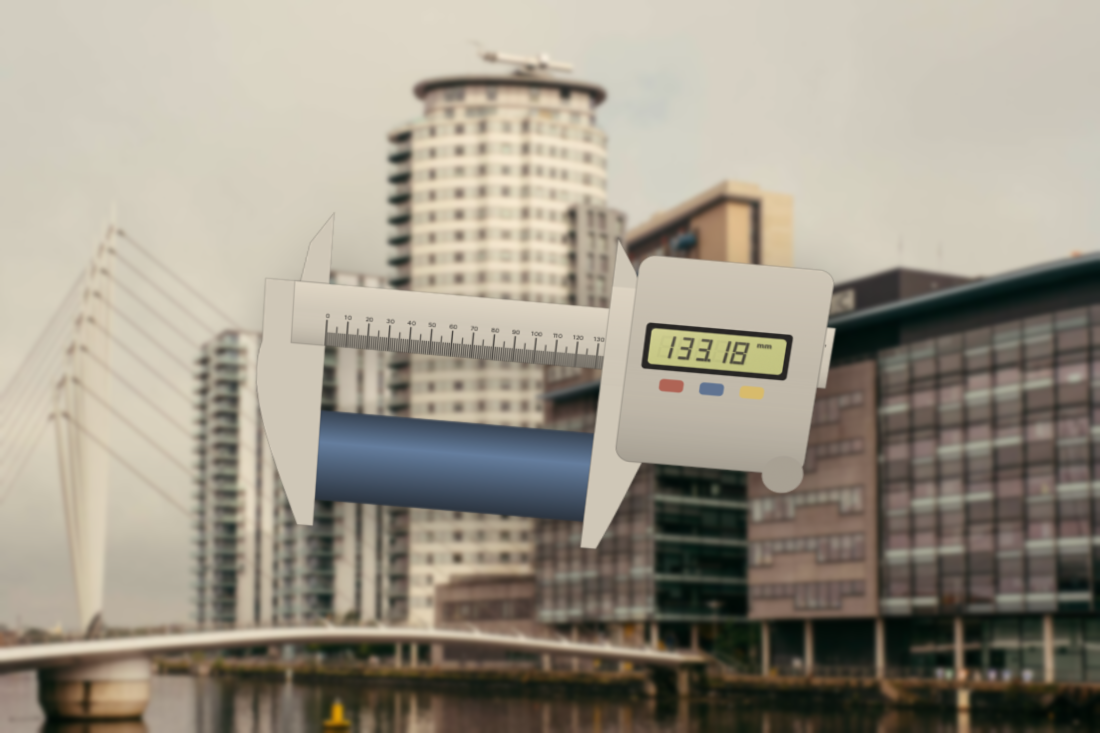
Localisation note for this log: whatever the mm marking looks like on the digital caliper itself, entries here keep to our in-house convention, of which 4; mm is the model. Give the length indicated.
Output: 133.18; mm
